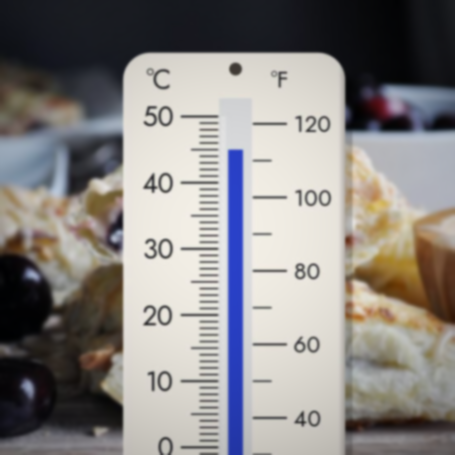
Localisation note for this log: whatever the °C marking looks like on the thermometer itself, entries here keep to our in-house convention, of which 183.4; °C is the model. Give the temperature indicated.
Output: 45; °C
